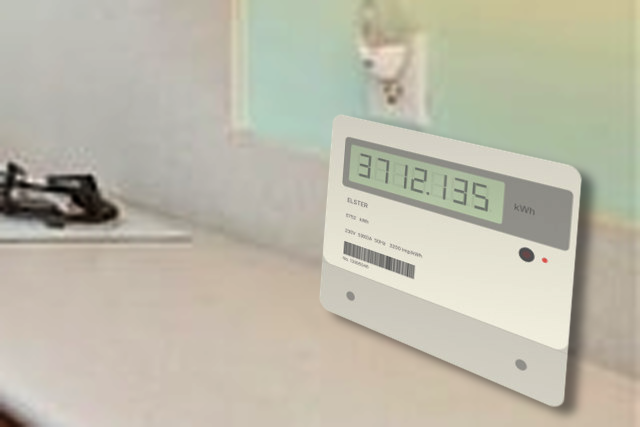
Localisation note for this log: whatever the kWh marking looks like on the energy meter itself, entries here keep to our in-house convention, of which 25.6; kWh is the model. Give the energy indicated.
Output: 3712.135; kWh
